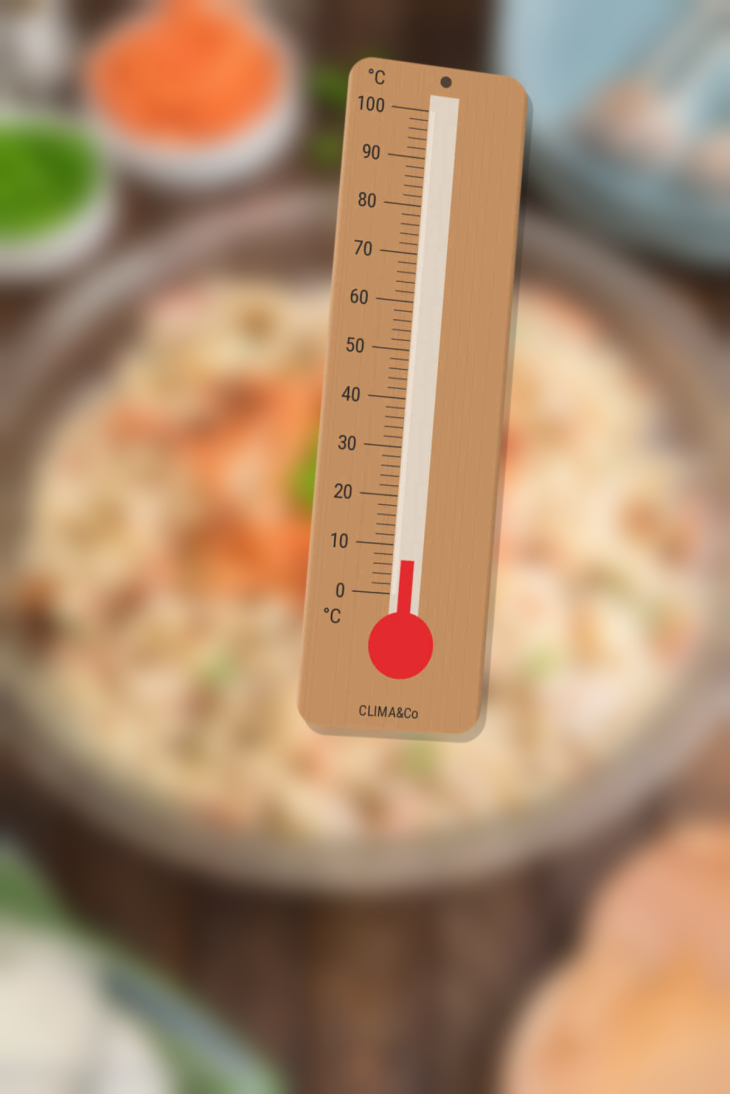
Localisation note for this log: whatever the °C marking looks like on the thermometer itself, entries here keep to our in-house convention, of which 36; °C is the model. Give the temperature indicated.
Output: 7; °C
